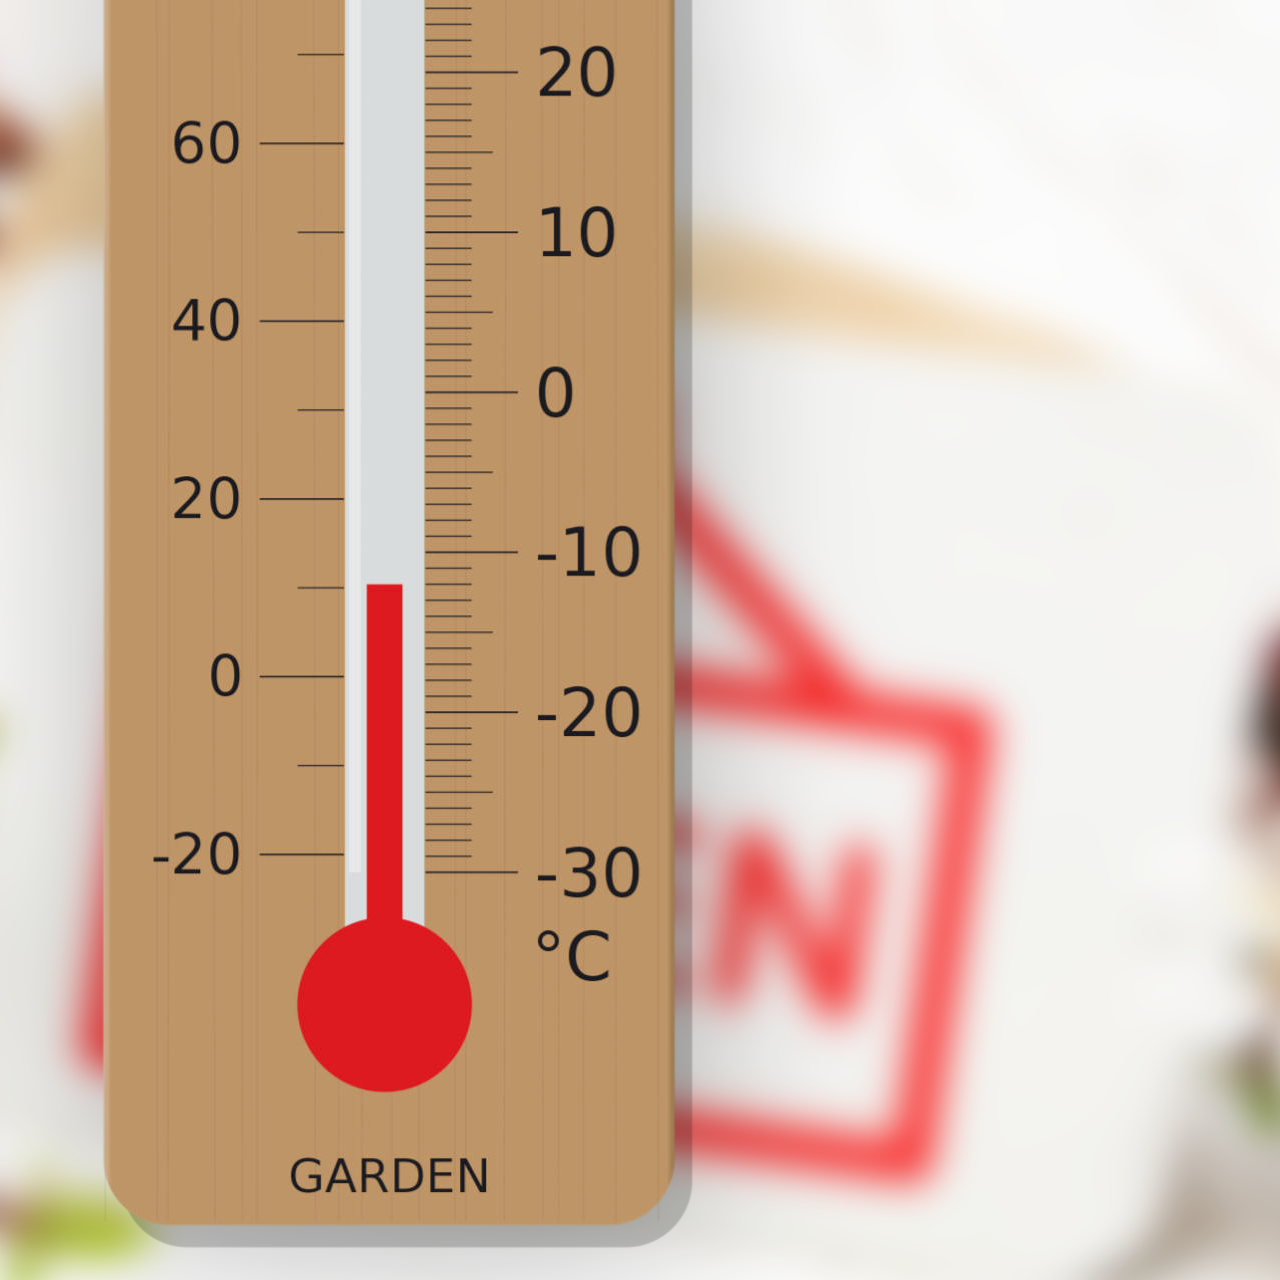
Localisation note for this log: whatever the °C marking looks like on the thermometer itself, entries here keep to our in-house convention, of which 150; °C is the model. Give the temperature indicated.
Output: -12; °C
